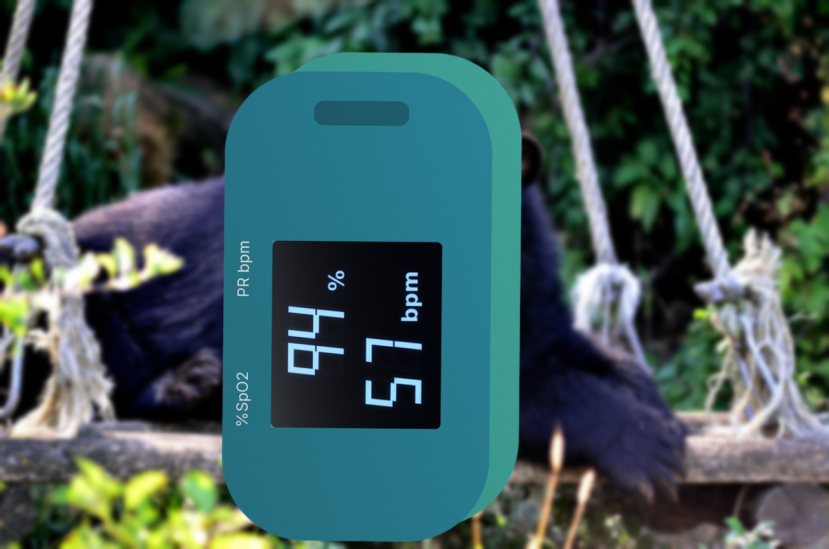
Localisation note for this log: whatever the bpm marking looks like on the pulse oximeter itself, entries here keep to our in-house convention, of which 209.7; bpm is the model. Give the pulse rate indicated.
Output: 57; bpm
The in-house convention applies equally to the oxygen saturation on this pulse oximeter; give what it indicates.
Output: 94; %
